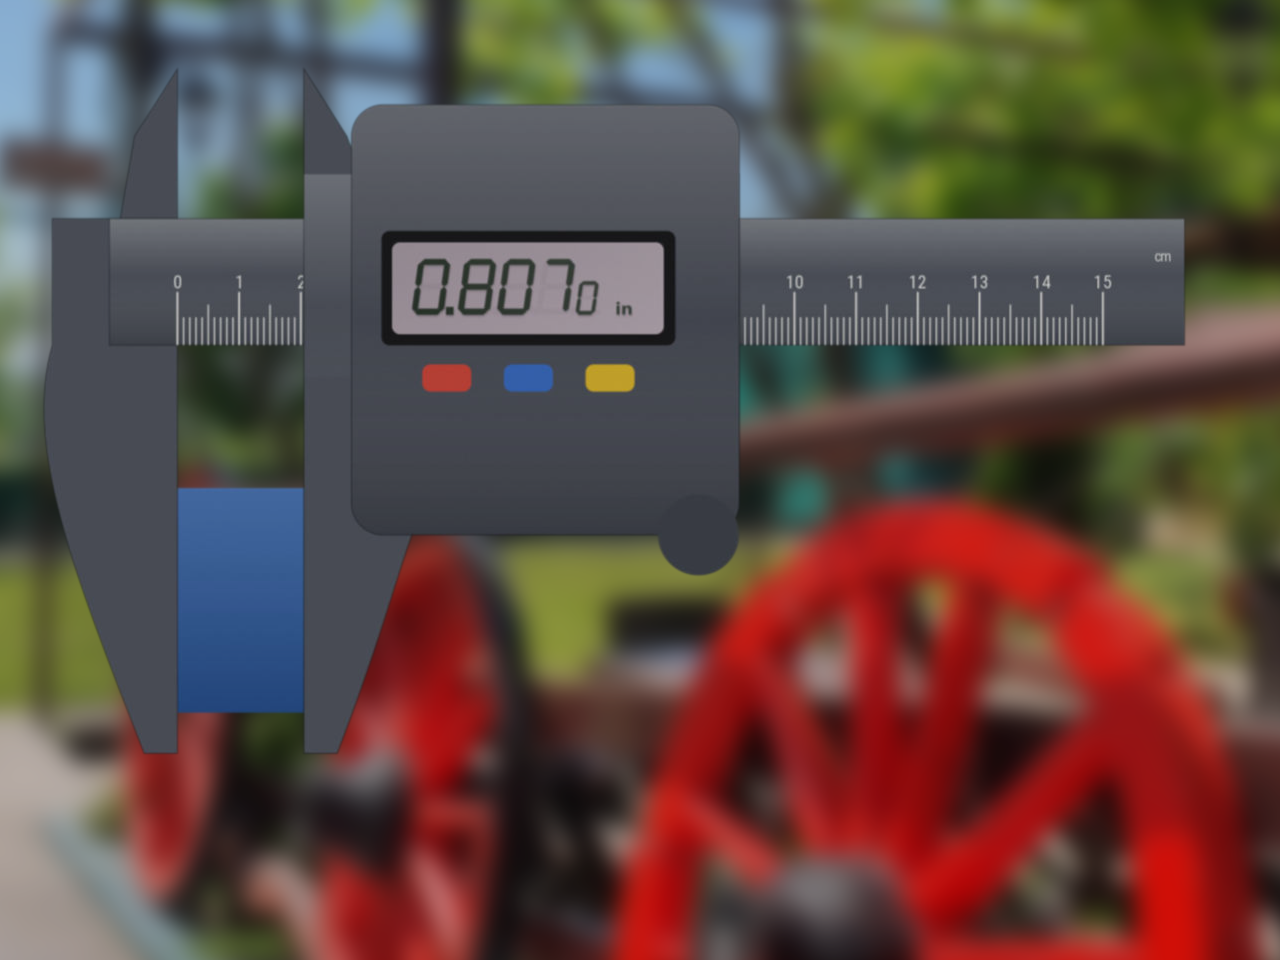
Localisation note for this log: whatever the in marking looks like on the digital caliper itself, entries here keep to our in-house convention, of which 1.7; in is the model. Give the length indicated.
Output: 0.8070; in
